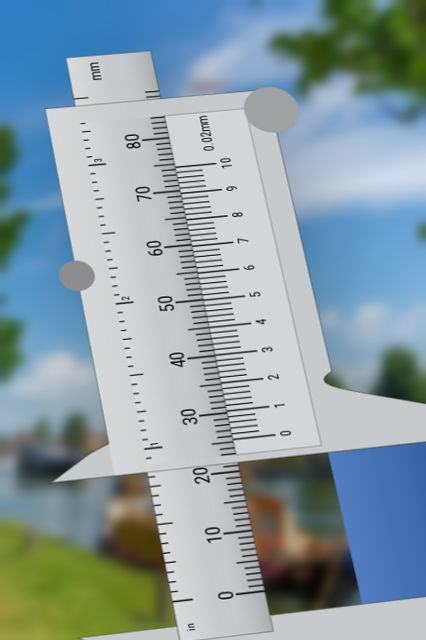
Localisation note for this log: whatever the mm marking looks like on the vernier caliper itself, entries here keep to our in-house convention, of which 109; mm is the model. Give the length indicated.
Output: 25.4; mm
